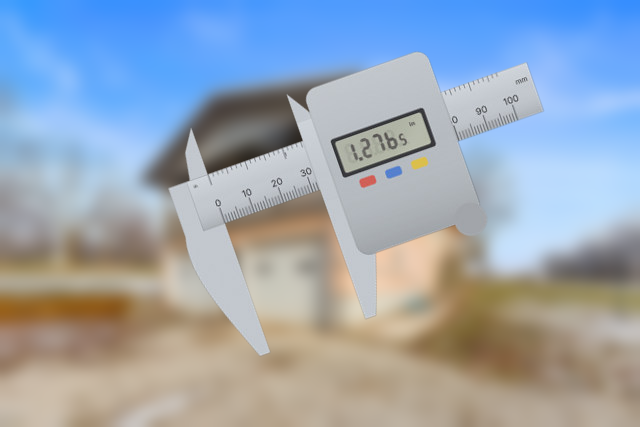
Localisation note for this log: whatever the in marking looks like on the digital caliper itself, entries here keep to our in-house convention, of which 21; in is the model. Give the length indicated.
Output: 1.2765; in
